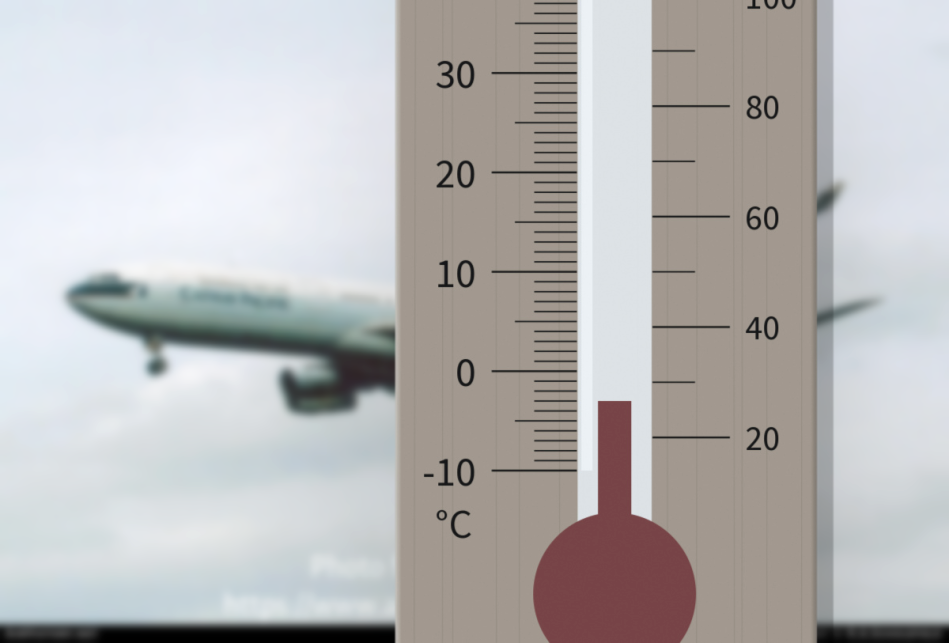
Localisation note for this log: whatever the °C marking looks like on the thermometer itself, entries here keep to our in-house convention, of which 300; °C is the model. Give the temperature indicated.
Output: -3; °C
